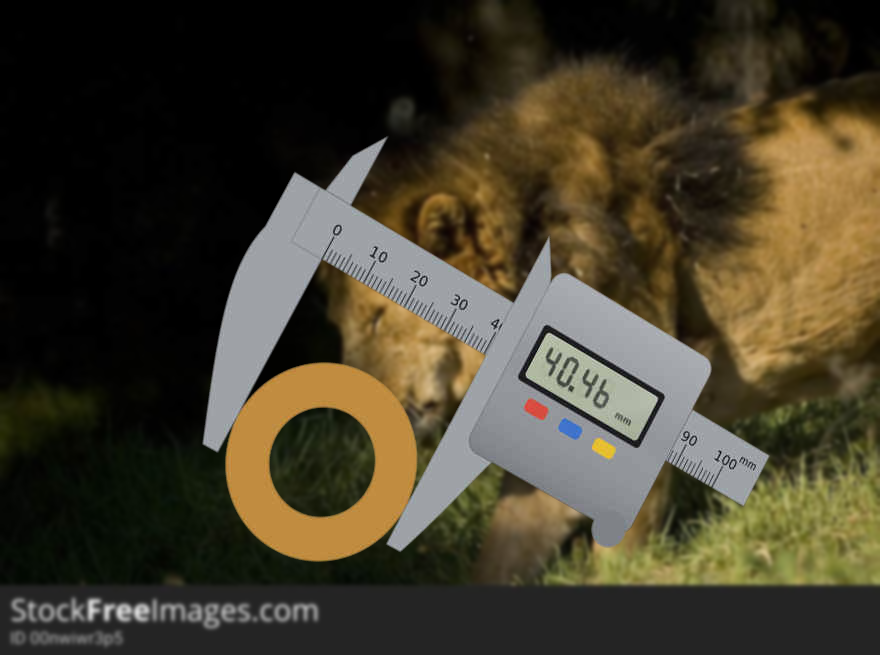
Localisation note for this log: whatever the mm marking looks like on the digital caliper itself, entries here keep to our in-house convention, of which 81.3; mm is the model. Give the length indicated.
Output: 40.46; mm
